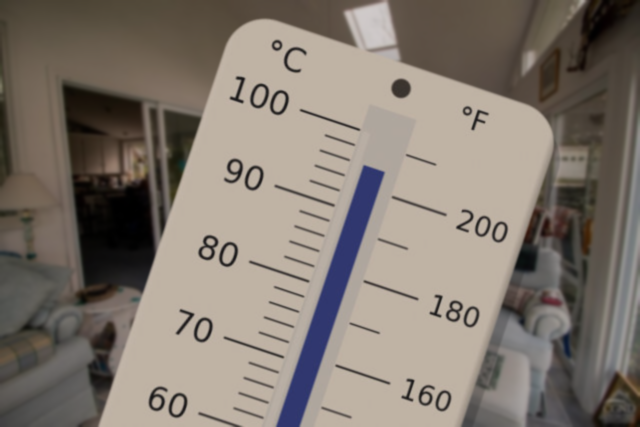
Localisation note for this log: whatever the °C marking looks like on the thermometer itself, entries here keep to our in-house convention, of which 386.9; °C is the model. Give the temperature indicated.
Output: 96; °C
